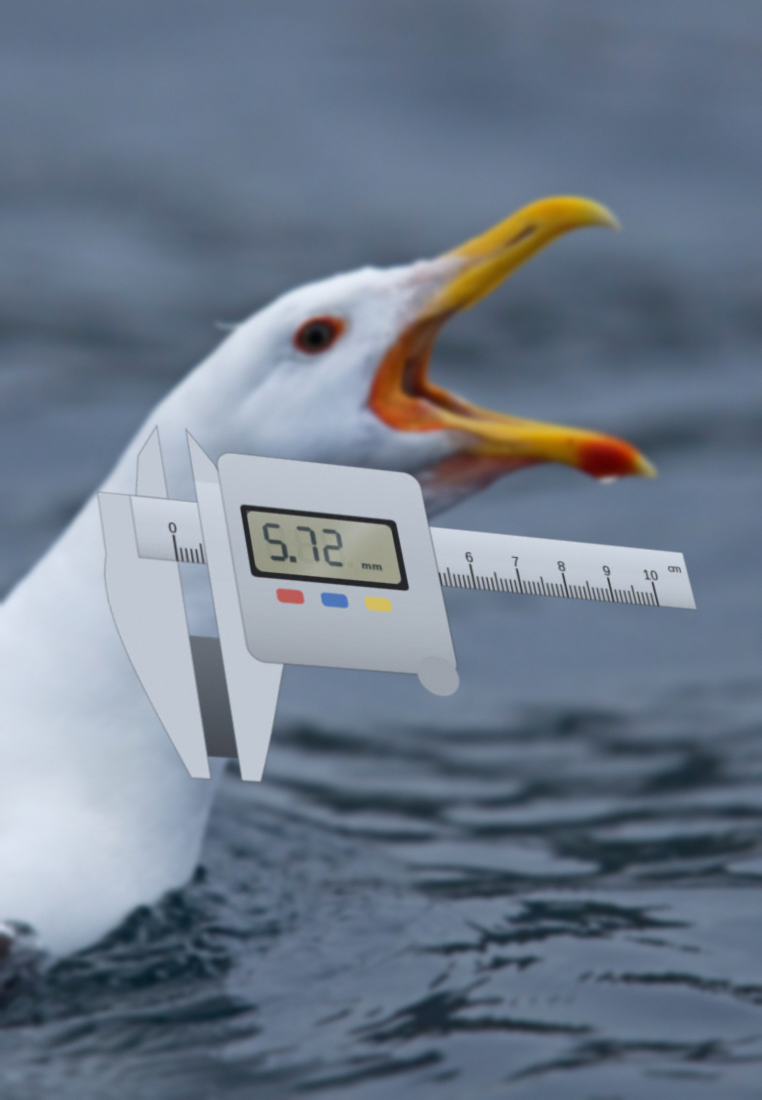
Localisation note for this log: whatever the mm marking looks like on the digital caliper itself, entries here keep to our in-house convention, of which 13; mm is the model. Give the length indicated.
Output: 5.72; mm
